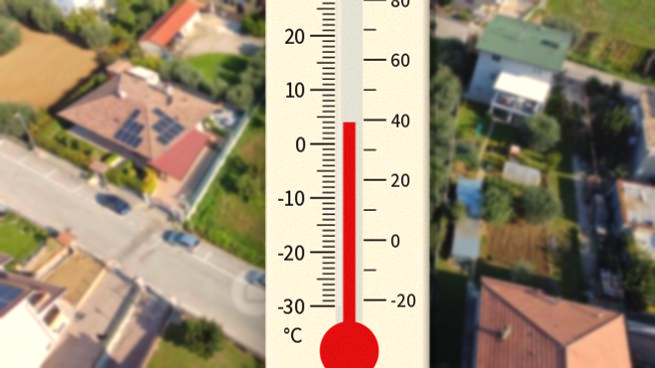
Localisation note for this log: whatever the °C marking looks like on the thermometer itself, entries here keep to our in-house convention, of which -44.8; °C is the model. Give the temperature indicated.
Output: 4; °C
